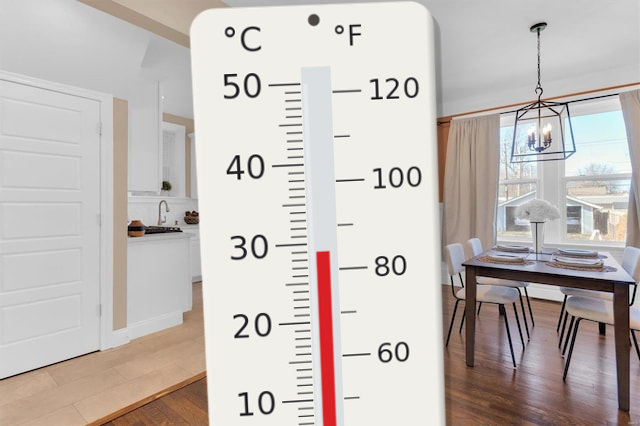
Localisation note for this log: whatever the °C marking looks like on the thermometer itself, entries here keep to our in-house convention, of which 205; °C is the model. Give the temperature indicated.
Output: 29; °C
